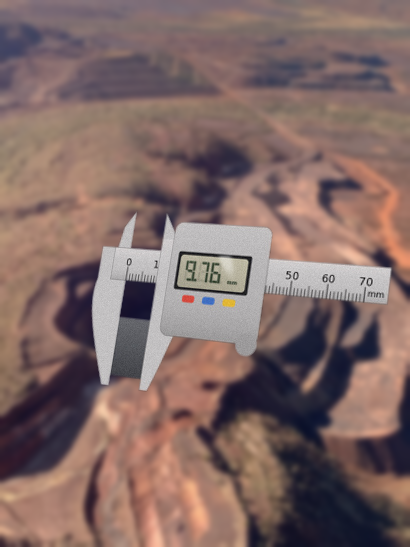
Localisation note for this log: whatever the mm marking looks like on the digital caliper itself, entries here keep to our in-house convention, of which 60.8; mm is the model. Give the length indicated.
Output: 9.76; mm
